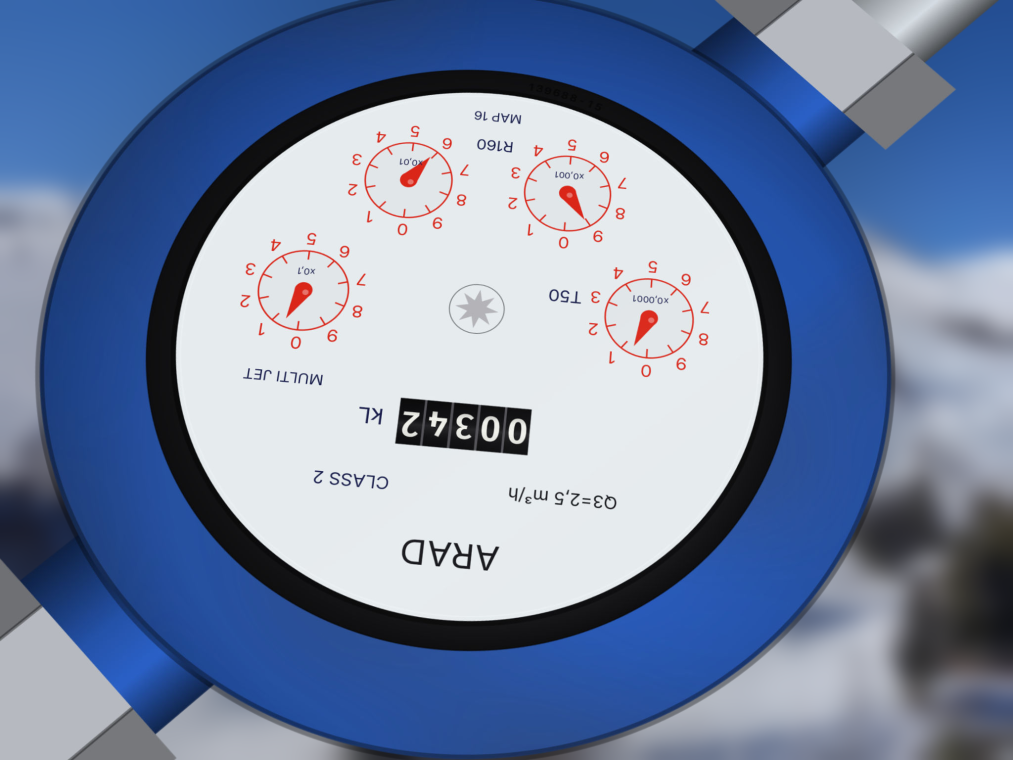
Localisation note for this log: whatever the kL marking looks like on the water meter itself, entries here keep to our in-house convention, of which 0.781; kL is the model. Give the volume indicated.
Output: 342.0590; kL
